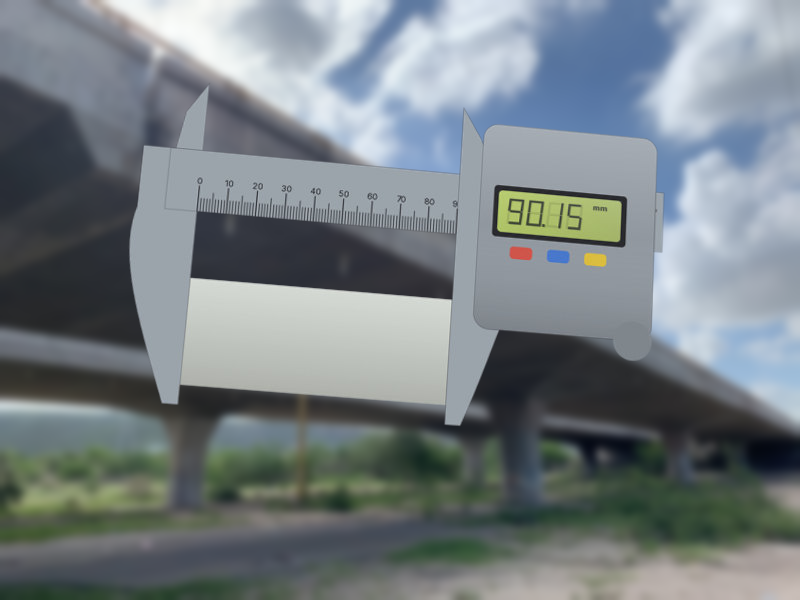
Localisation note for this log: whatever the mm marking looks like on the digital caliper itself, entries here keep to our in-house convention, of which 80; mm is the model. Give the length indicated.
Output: 90.15; mm
